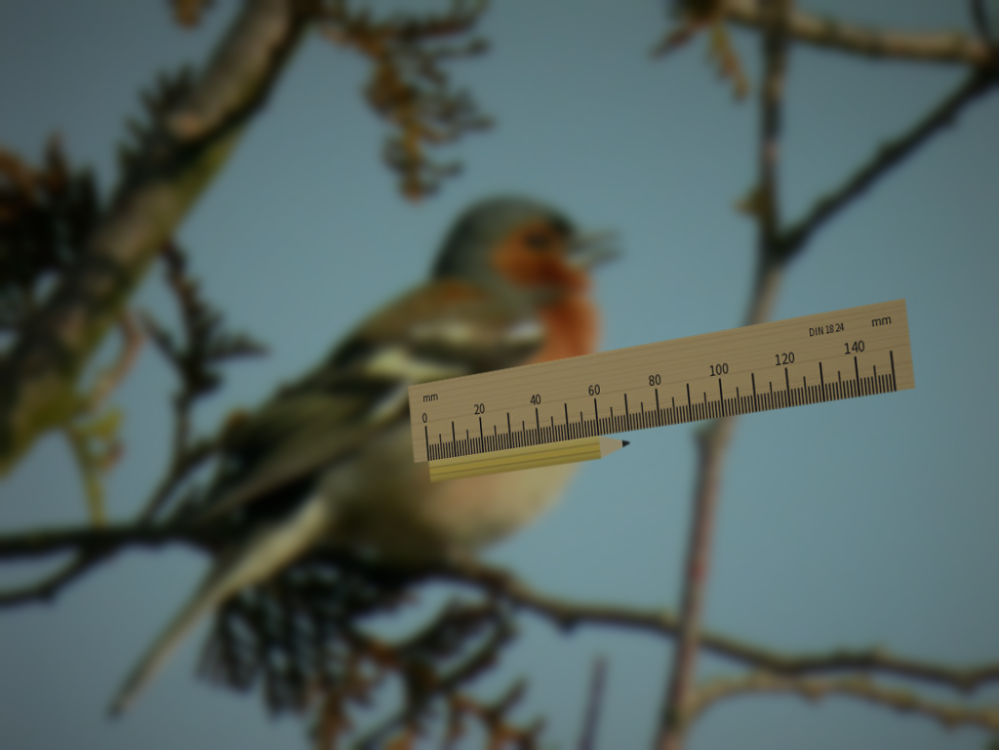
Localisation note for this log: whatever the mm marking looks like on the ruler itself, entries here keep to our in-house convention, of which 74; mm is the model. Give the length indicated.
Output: 70; mm
